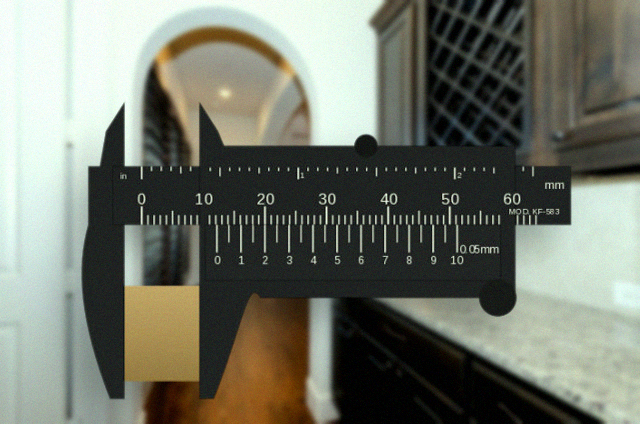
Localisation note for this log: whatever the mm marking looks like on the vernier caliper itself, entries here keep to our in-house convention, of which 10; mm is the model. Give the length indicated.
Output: 12.2; mm
